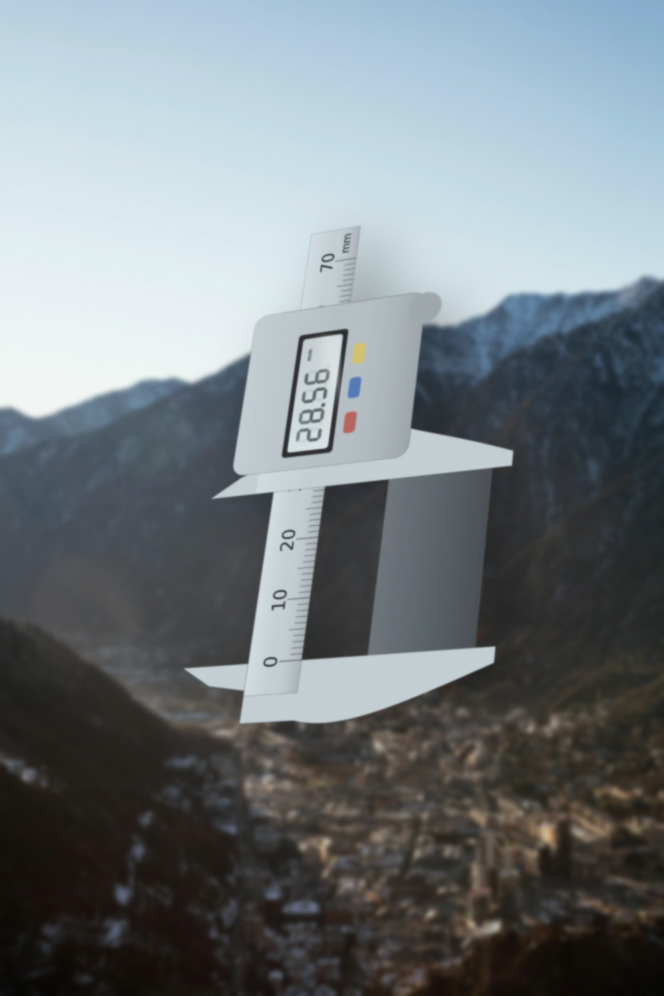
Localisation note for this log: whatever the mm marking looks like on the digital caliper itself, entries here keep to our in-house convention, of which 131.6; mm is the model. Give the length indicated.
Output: 28.56; mm
